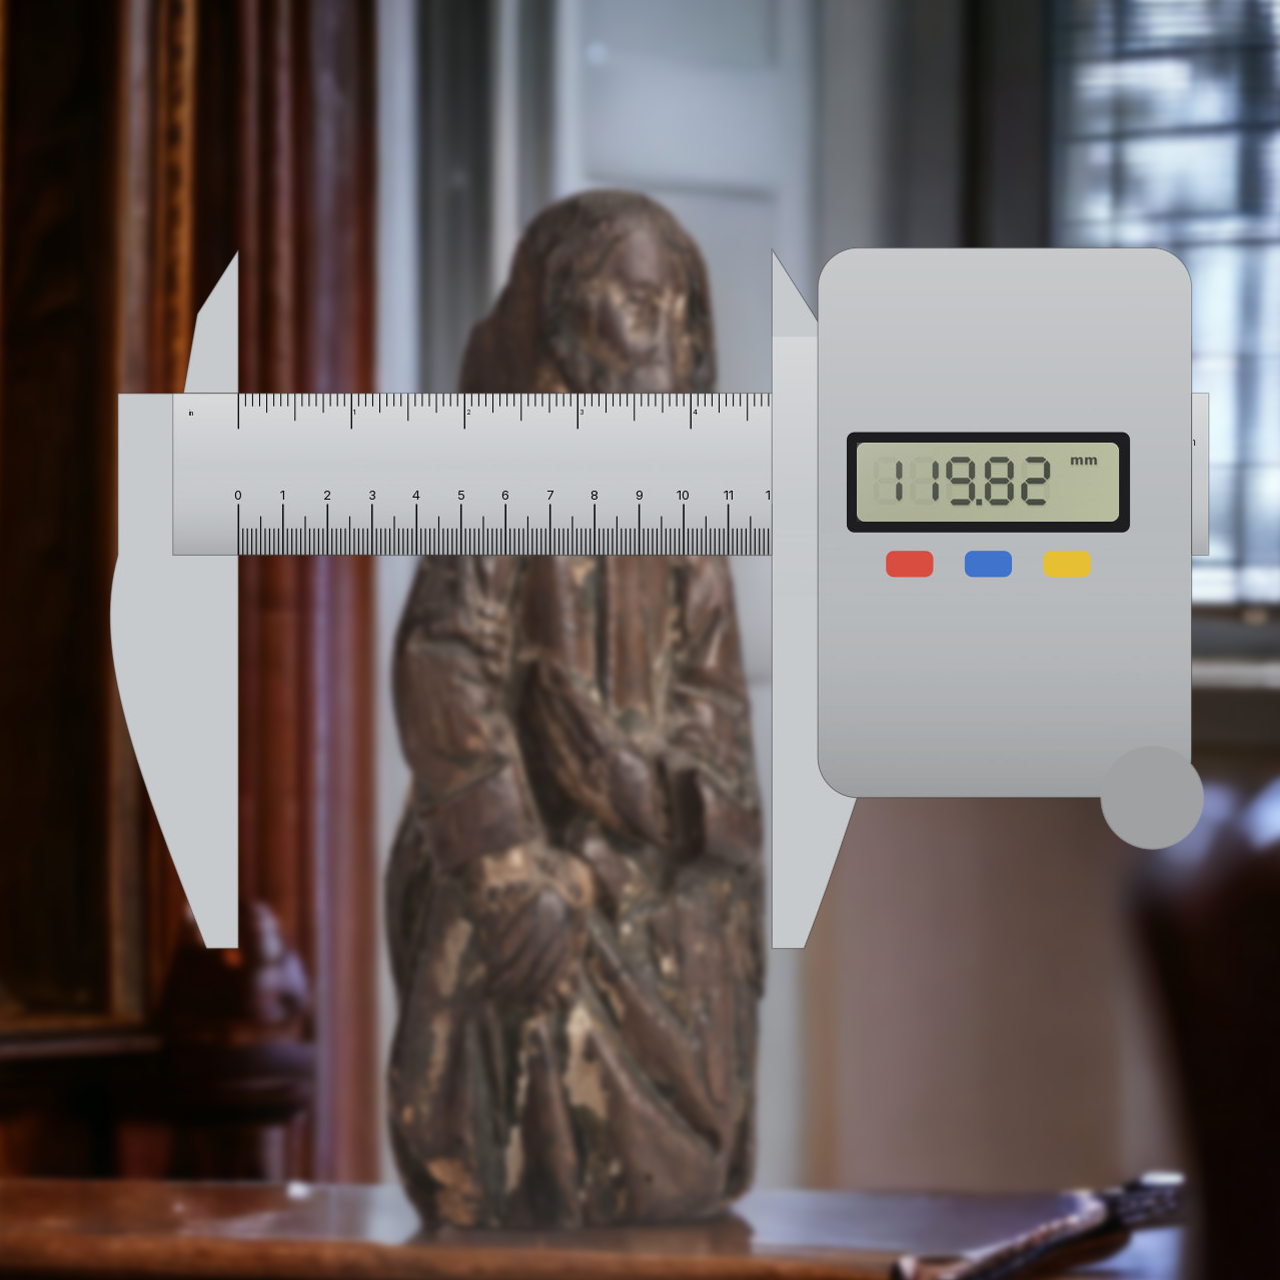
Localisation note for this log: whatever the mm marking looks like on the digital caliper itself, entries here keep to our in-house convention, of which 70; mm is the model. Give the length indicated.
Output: 119.82; mm
